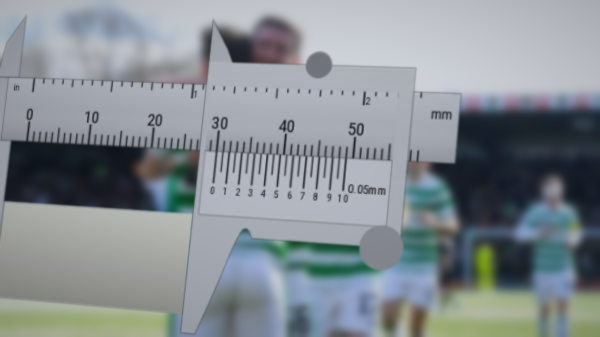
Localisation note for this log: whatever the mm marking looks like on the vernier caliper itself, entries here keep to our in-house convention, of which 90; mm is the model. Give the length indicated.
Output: 30.0; mm
